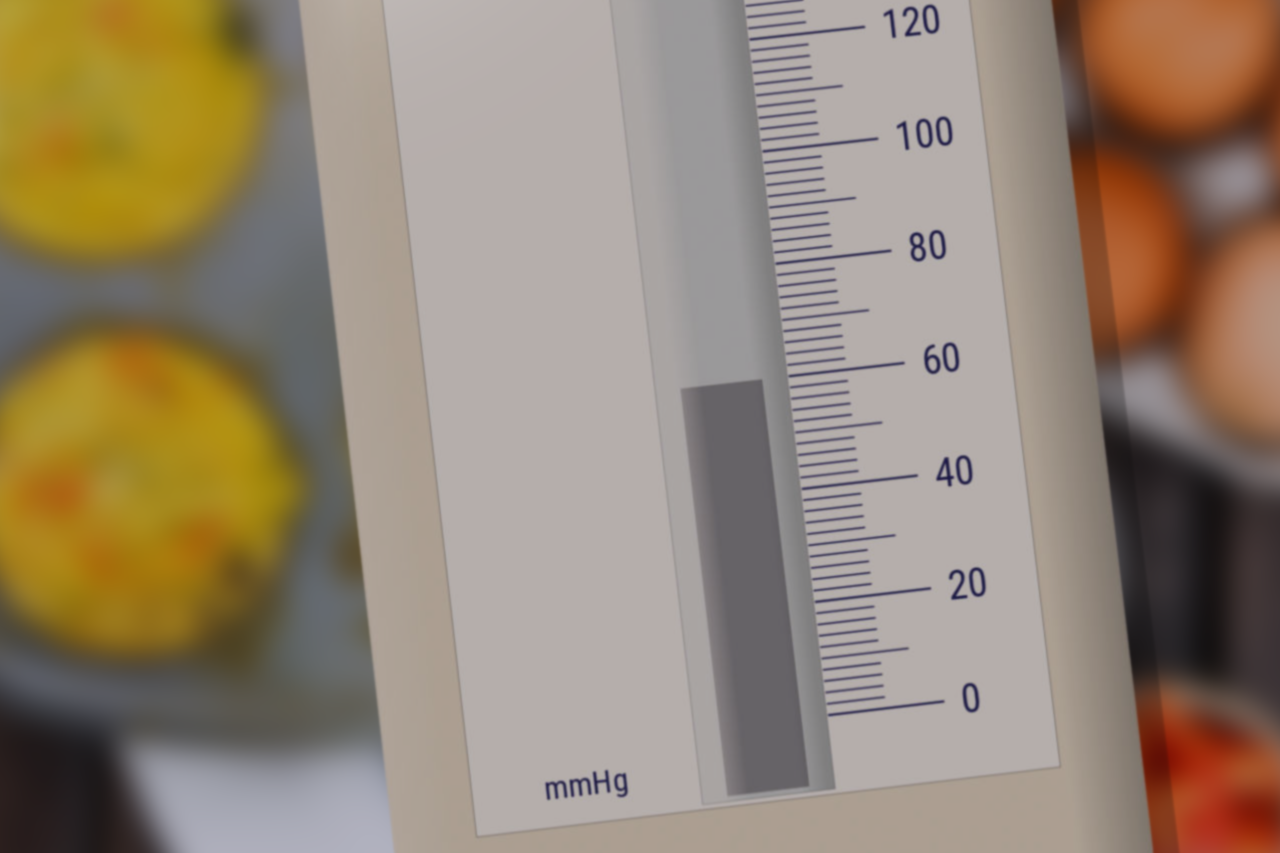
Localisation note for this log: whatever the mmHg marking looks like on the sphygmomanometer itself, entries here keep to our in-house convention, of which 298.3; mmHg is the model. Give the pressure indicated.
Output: 60; mmHg
